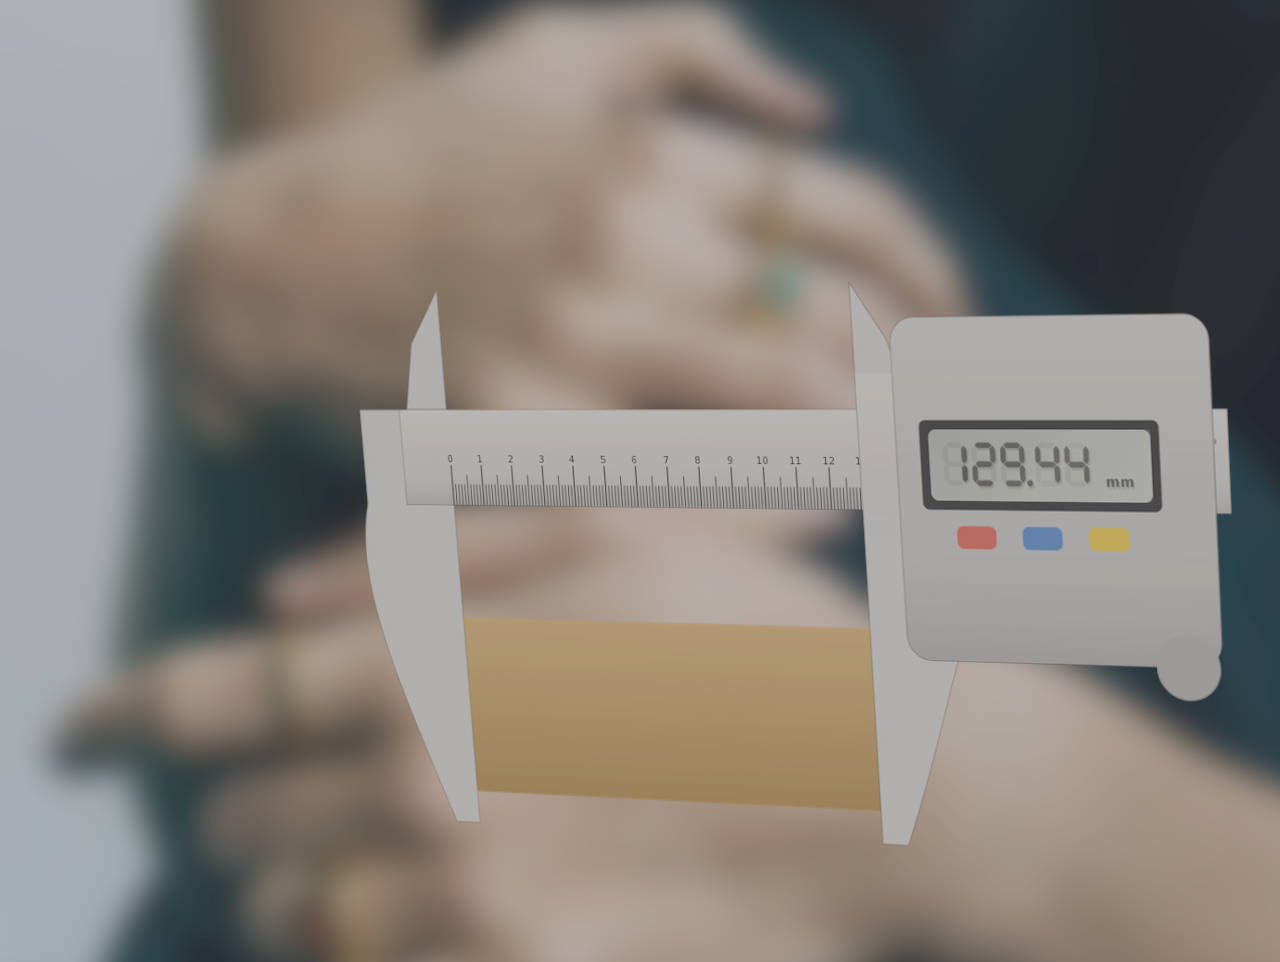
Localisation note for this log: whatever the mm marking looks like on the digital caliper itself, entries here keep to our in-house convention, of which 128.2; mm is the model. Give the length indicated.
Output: 129.44; mm
